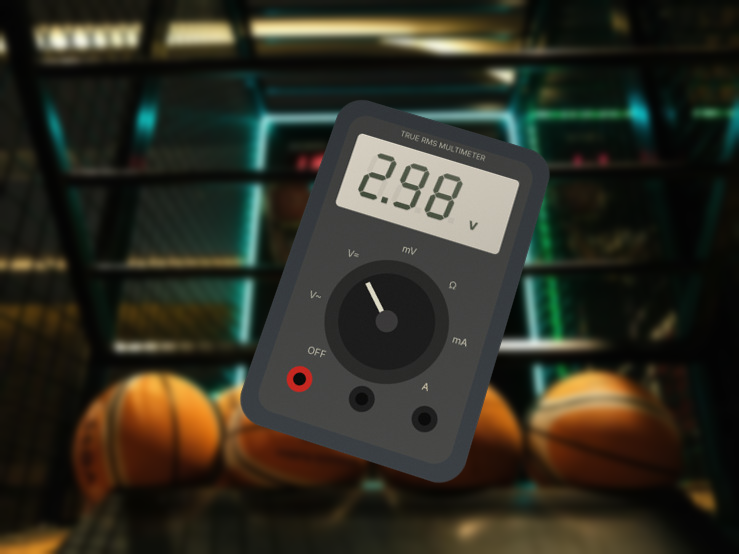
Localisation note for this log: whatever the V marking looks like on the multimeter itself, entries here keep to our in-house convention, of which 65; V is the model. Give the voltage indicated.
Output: 2.98; V
